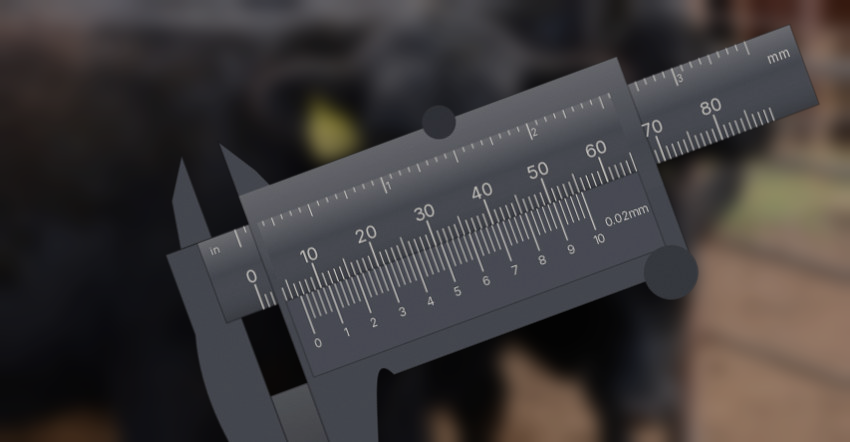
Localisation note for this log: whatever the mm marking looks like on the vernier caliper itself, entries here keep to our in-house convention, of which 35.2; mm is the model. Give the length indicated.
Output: 6.4; mm
